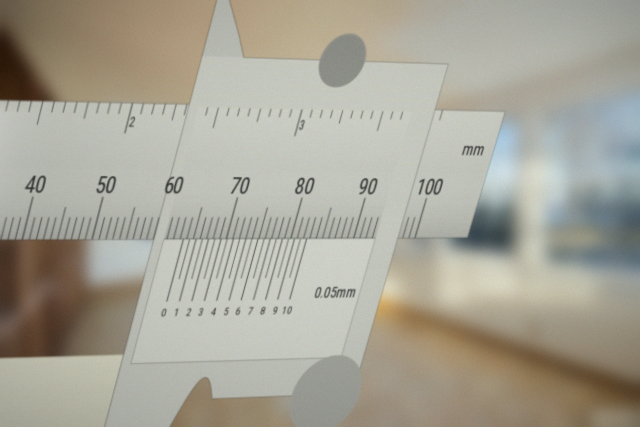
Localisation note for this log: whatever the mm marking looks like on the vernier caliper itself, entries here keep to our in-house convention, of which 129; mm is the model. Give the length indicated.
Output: 63.5; mm
